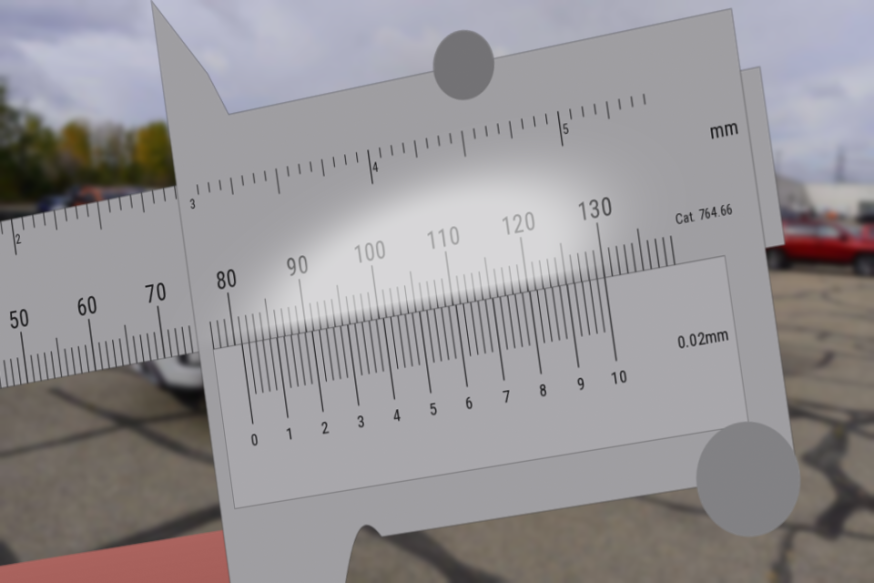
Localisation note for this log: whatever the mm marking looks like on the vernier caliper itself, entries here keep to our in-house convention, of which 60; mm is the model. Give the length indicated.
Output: 81.0; mm
